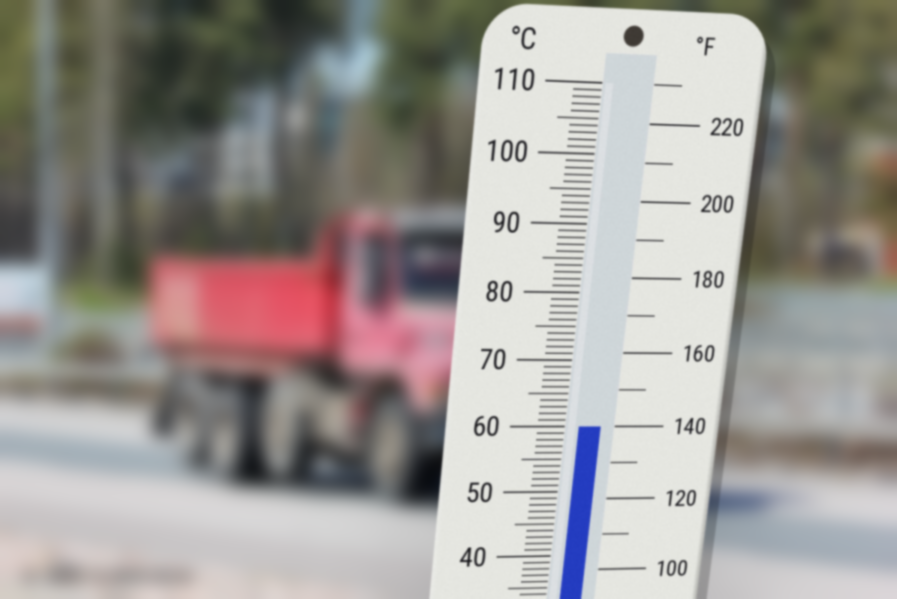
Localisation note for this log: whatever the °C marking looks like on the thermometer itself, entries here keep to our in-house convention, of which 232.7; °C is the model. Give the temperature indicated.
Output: 60; °C
